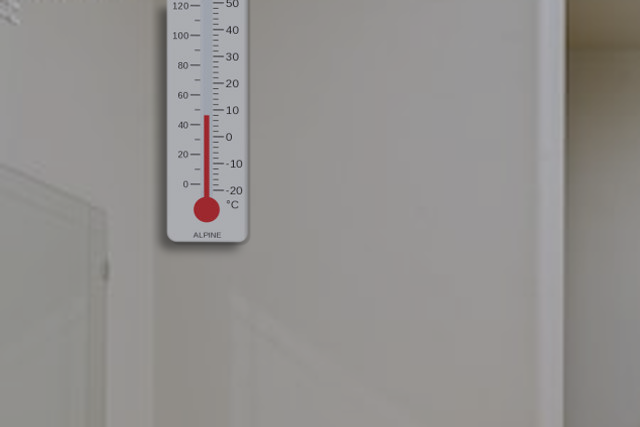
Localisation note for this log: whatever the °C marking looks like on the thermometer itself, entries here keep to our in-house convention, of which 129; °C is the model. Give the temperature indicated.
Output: 8; °C
